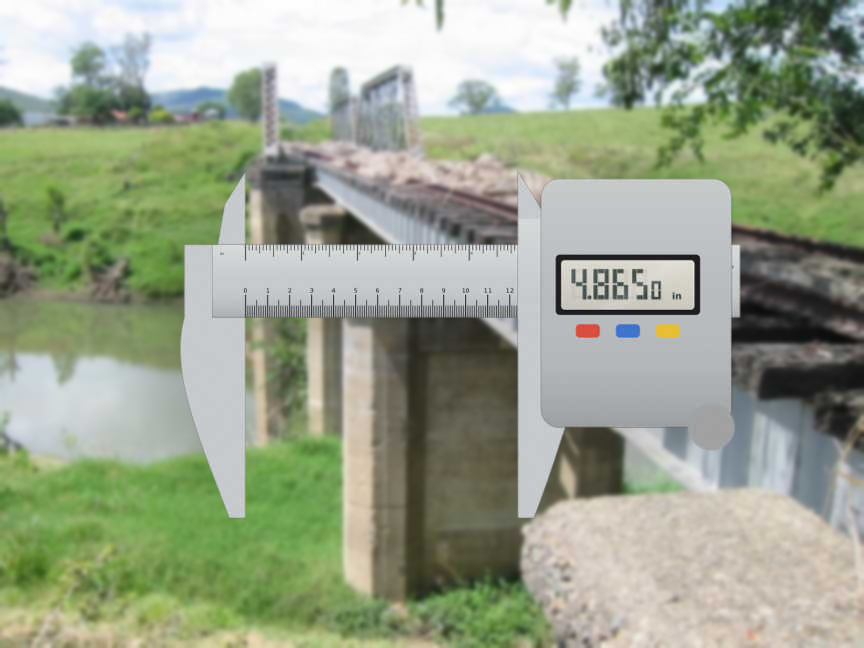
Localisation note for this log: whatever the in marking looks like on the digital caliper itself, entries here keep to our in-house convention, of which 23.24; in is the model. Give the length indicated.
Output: 4.8650; in
